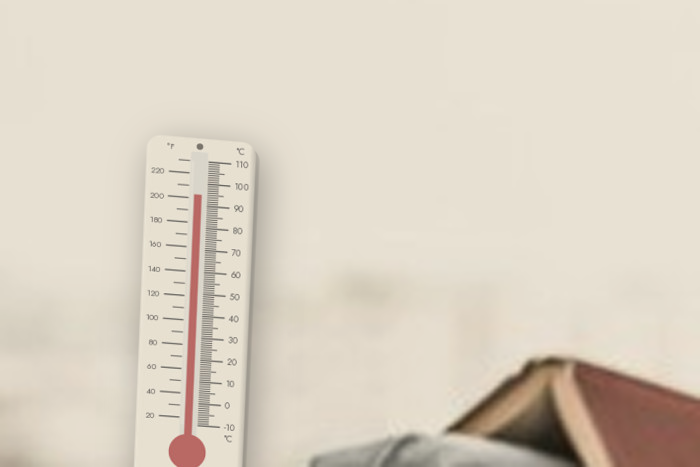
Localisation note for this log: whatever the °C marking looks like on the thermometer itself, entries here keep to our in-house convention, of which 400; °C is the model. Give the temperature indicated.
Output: 95; °C
